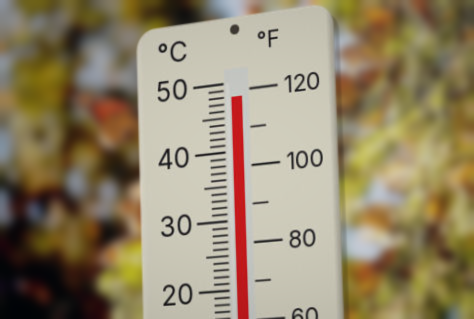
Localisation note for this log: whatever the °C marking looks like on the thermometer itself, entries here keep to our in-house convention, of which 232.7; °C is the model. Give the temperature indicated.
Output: 48; °C
